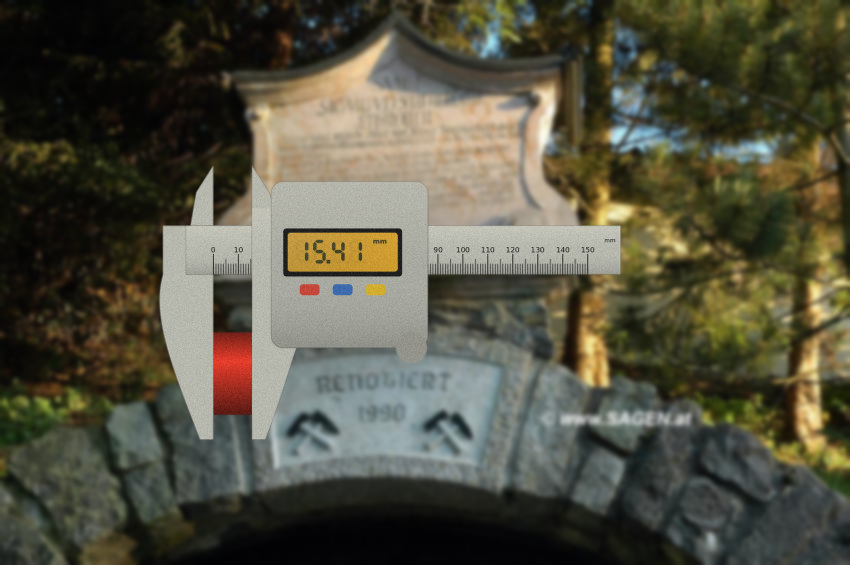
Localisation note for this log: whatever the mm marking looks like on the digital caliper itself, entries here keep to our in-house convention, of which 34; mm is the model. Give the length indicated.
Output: 15.41; mm
